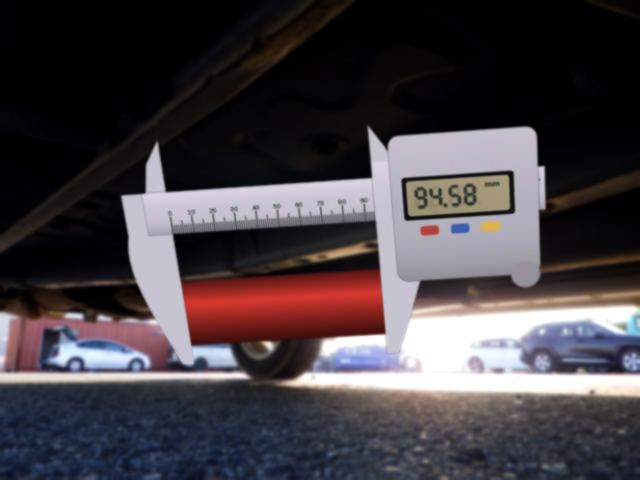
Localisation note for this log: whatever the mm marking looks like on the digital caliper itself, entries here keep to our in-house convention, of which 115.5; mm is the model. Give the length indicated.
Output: 94.58; mm
